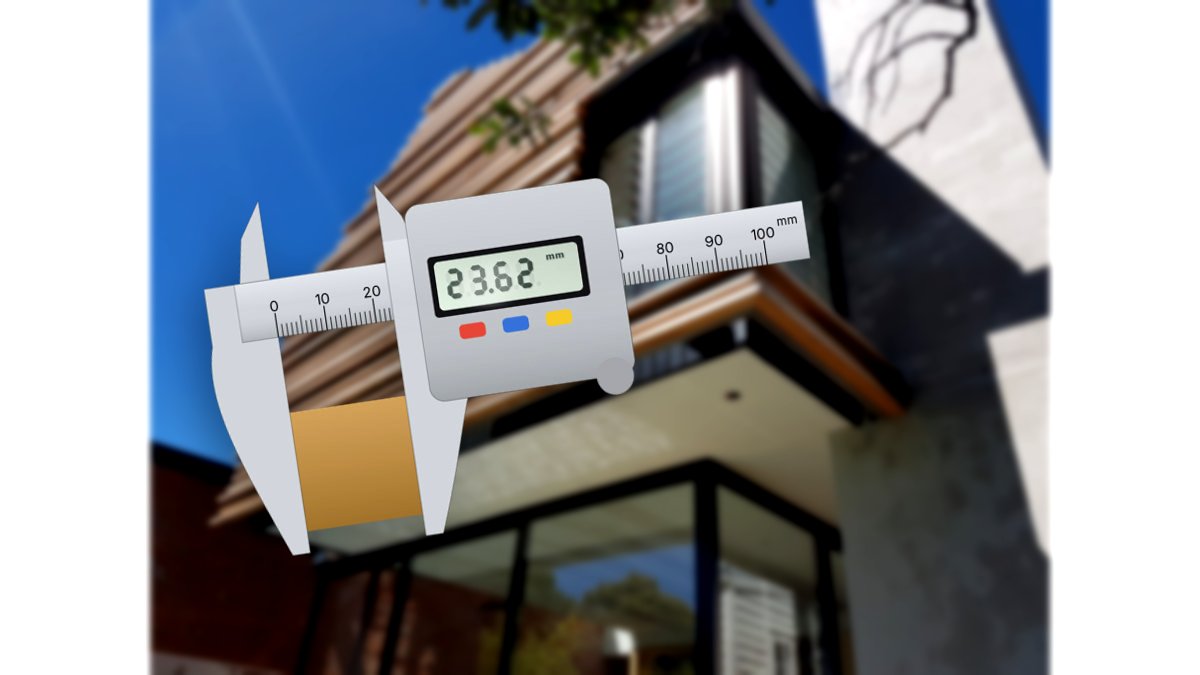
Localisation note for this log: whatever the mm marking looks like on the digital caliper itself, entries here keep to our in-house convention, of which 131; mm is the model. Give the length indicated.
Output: 23.62; mm
